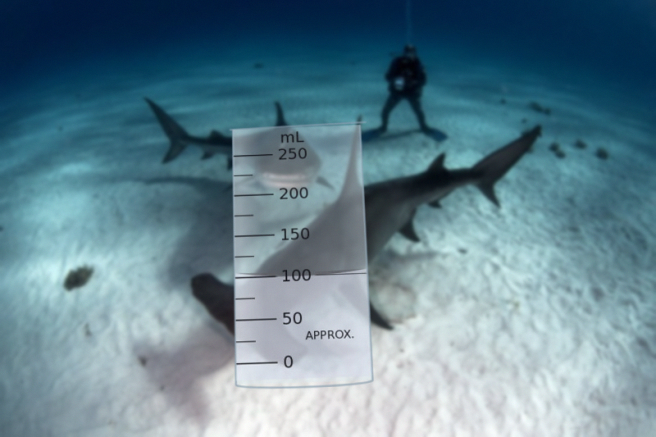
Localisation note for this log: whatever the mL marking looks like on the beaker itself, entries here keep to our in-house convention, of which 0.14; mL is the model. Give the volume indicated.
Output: 100; mL
